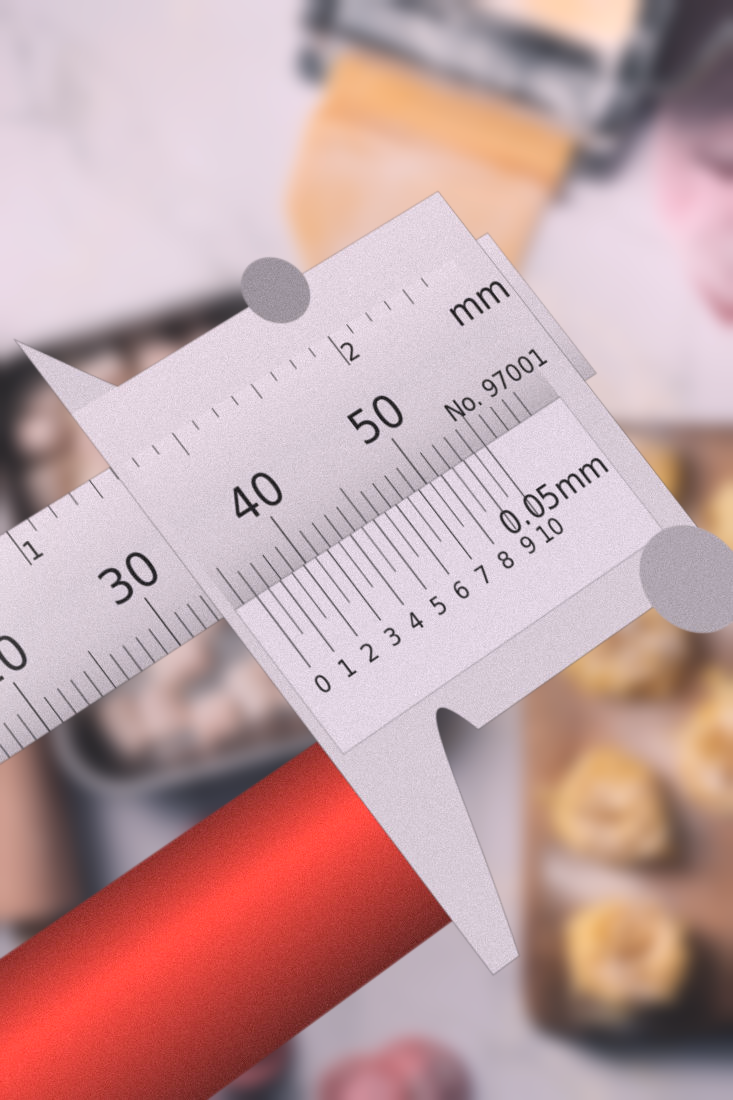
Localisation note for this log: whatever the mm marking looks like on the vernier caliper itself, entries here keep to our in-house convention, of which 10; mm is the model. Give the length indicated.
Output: 36.0; mm
